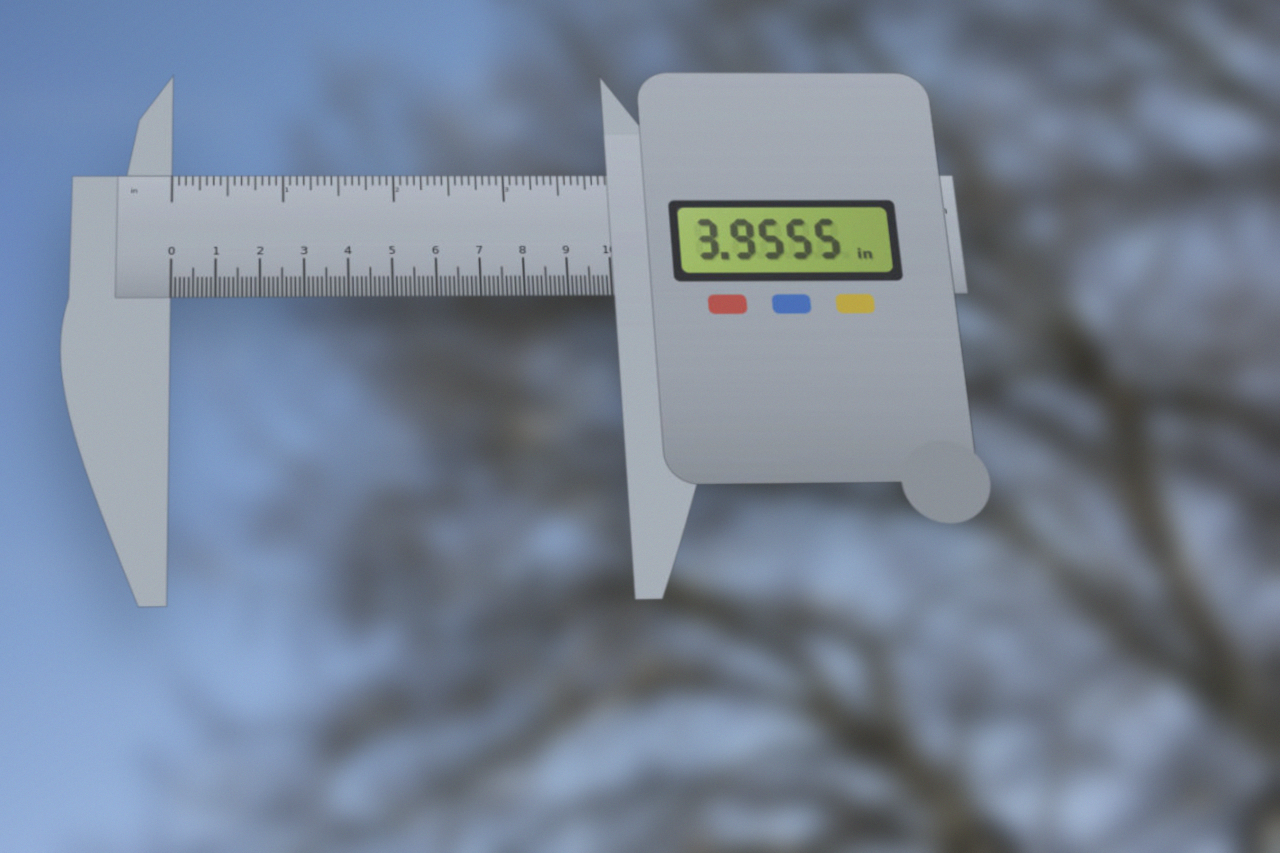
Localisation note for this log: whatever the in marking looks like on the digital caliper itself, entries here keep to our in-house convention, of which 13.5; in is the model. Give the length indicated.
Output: 3.9555; in
